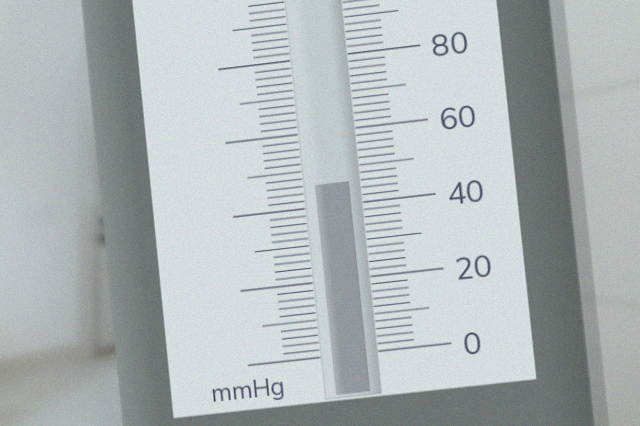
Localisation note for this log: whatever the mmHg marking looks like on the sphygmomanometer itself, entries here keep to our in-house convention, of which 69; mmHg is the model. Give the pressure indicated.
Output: 46; mmHg
